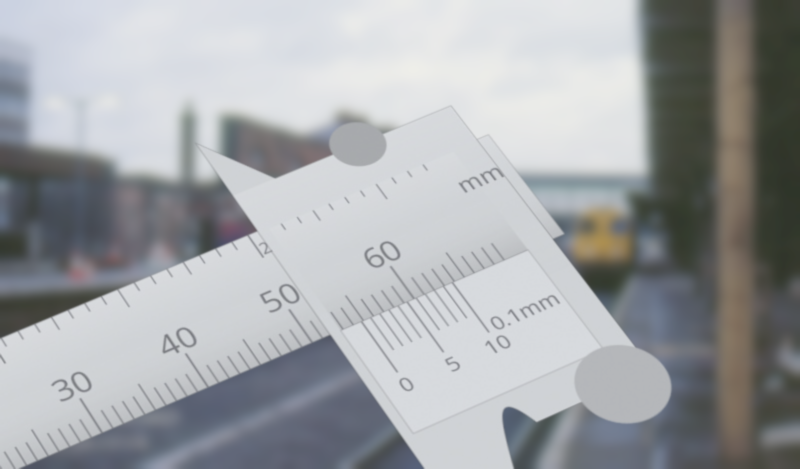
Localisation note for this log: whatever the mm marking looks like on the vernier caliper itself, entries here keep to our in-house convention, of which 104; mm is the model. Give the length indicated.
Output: 54.8; mm
